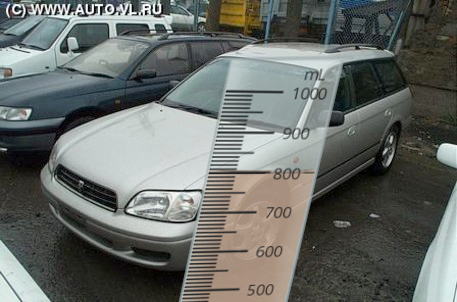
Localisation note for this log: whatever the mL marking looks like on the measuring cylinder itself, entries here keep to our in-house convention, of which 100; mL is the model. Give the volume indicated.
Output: 800; mL
